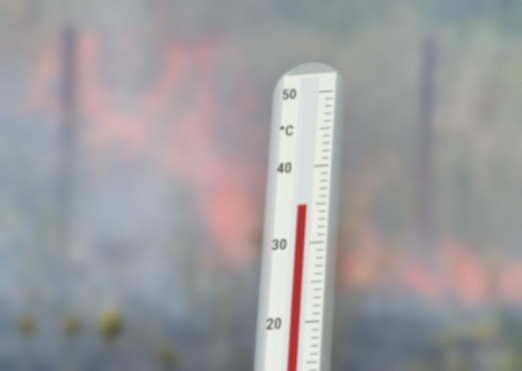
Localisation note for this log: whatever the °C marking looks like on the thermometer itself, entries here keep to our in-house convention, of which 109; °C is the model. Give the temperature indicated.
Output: 35; °C
